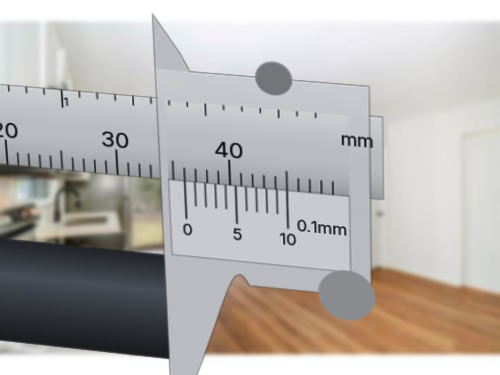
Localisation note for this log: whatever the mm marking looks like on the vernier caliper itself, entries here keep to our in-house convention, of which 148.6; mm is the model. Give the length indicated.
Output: 36.0; mm
